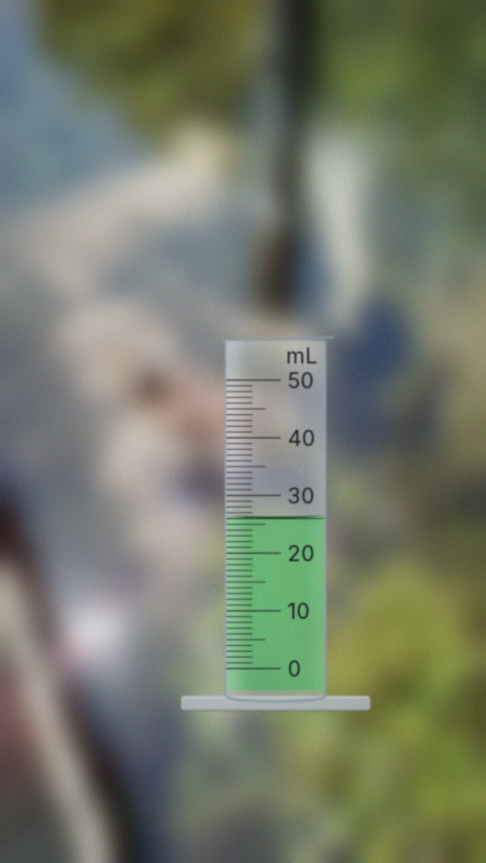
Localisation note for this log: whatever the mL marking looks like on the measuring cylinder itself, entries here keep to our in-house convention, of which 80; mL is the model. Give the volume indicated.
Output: 26; mL
